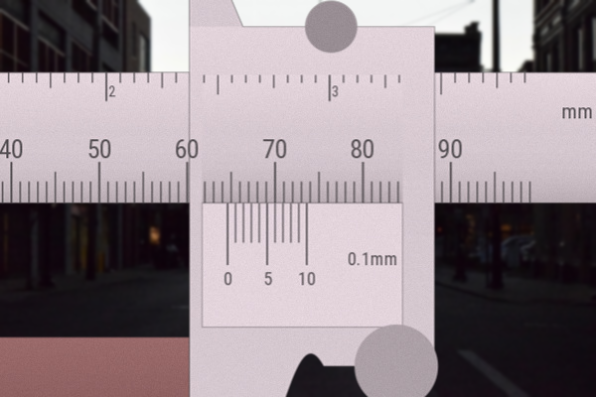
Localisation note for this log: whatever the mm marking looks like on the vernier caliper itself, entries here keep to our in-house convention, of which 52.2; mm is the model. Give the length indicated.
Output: 64.6; mm
